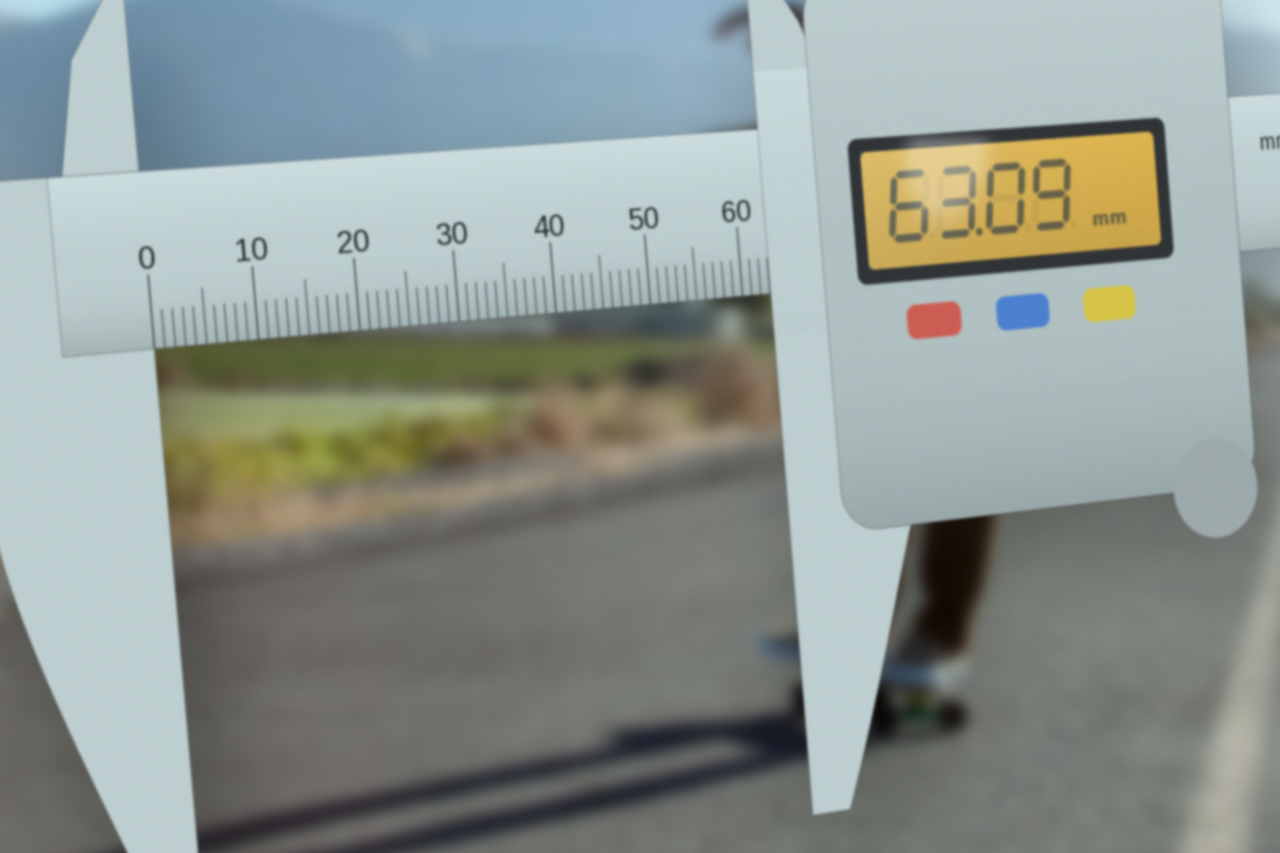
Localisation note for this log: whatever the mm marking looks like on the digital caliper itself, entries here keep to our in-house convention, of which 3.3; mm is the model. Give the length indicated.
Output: 63.09; mm
